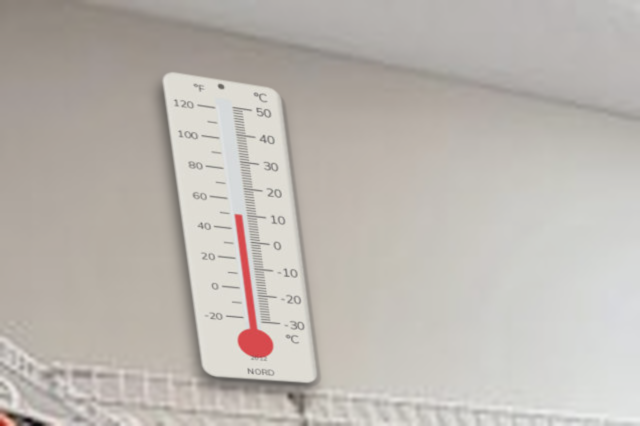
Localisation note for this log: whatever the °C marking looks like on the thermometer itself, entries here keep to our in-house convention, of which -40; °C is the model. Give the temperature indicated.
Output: 10; °C
